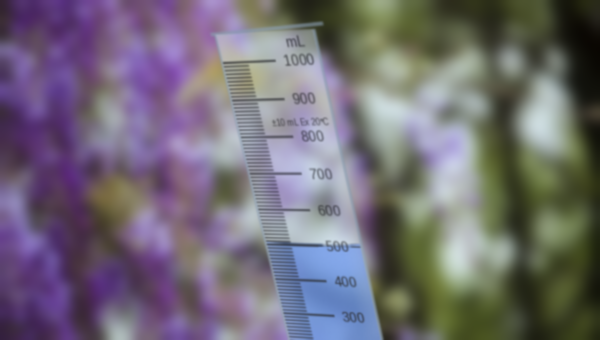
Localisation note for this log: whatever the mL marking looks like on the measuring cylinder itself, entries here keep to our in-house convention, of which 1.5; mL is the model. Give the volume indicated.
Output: 500; mL
